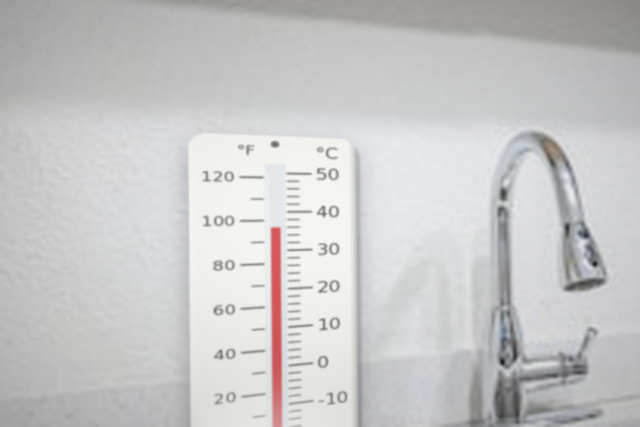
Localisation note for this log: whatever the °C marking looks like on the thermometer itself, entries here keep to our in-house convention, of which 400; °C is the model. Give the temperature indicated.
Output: 36; °C
